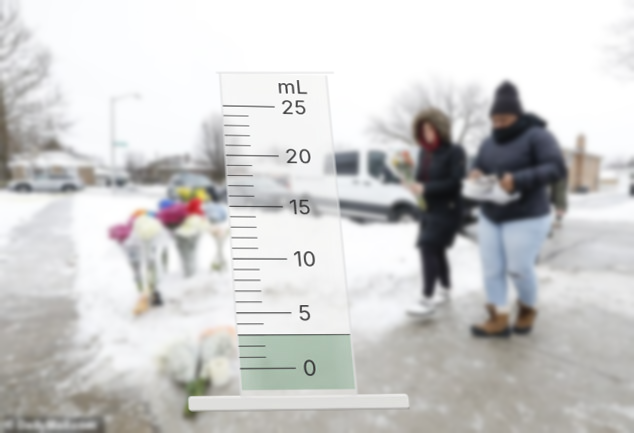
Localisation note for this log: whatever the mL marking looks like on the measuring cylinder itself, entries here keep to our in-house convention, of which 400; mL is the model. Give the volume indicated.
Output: 3; mL
